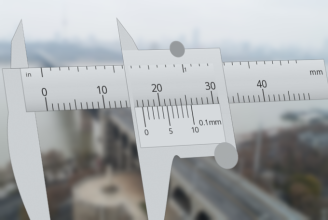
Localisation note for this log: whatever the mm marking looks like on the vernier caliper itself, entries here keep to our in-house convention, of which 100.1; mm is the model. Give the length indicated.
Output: 16.8; mm
